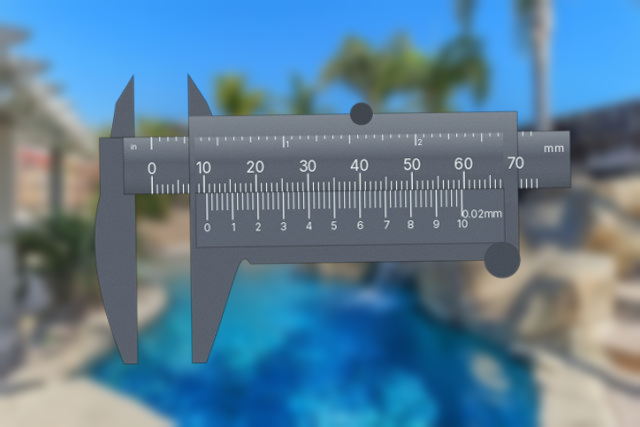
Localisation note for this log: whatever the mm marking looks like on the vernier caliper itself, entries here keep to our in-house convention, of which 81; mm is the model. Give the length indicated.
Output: 10.5; mm
